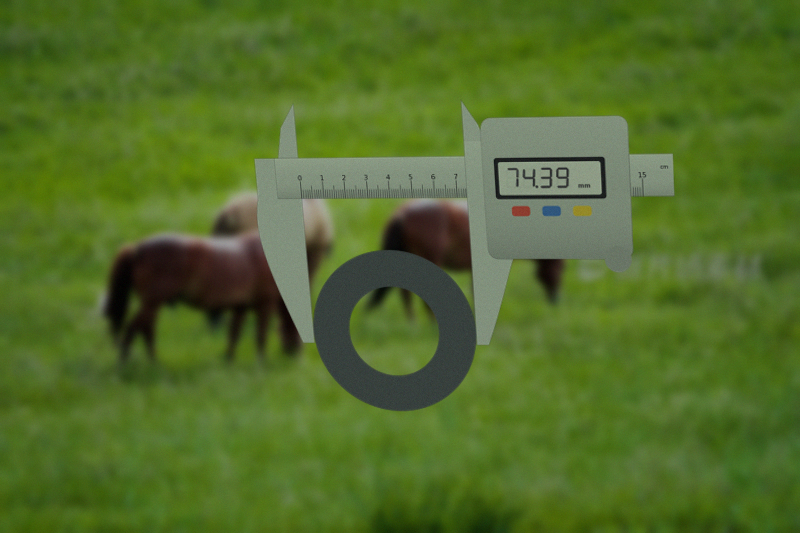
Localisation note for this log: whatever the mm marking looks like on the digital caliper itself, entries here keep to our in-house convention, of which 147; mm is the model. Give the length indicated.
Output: 74.39; mm
